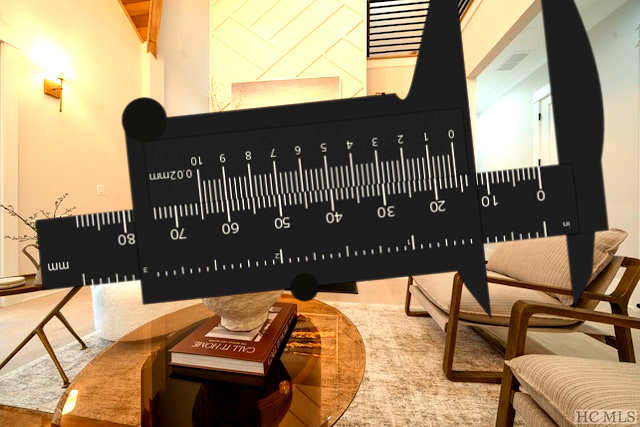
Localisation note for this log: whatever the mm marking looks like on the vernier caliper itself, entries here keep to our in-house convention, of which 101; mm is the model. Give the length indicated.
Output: 16.0; mm
